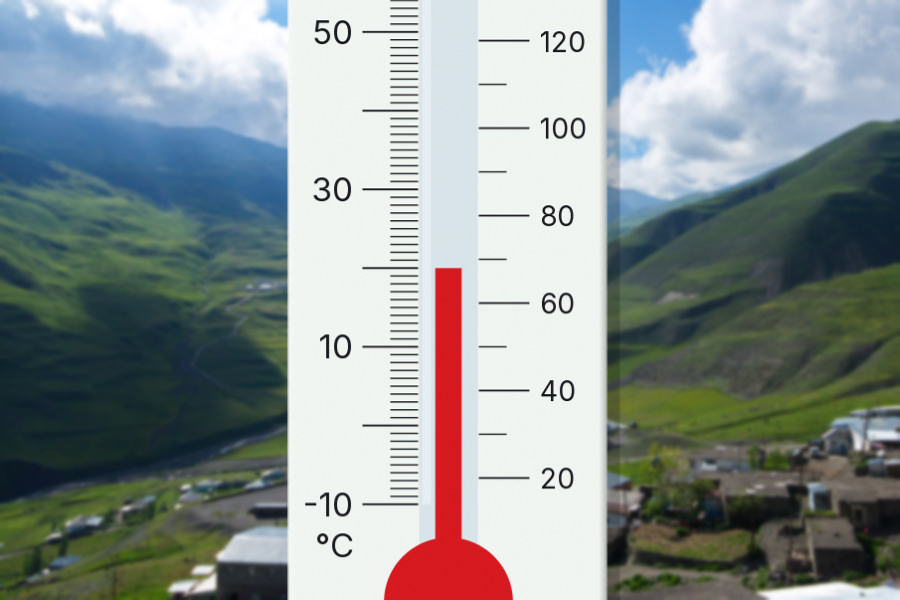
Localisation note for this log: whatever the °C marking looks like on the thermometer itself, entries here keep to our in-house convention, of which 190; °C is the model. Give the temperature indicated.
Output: 20; °C
